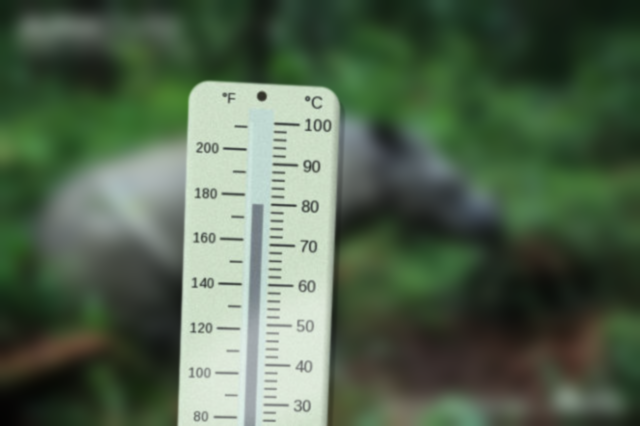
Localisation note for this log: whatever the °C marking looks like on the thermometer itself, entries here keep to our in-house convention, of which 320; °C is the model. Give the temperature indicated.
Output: 80; °C
